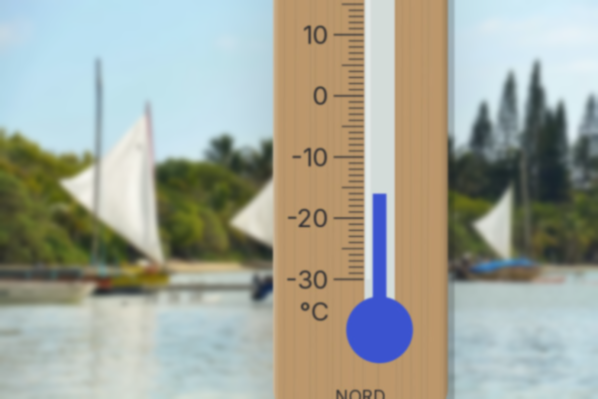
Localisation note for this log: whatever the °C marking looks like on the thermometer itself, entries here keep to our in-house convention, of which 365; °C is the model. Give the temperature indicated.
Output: -16; °C
